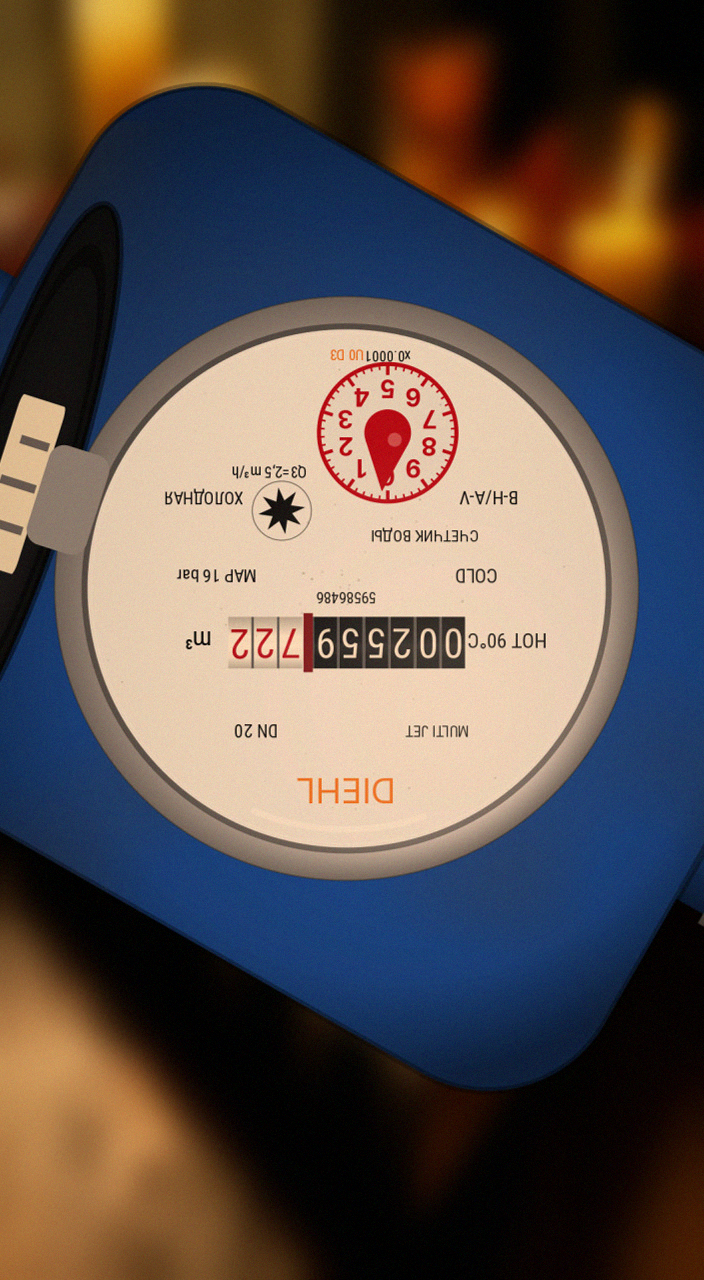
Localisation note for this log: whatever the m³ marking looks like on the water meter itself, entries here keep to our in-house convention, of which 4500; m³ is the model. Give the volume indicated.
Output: 2559.7220; m³
